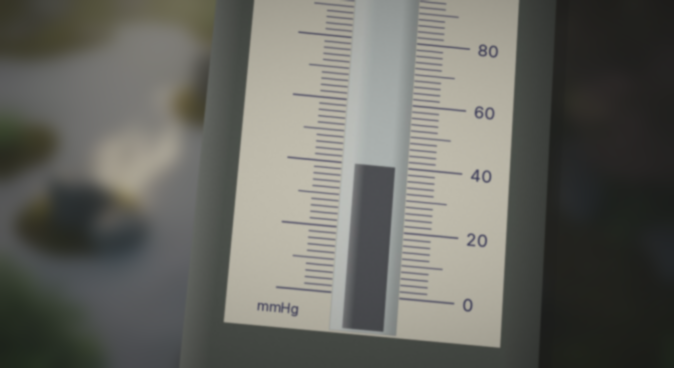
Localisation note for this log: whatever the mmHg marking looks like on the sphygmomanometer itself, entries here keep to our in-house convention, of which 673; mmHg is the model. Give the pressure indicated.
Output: 40; mmHg
